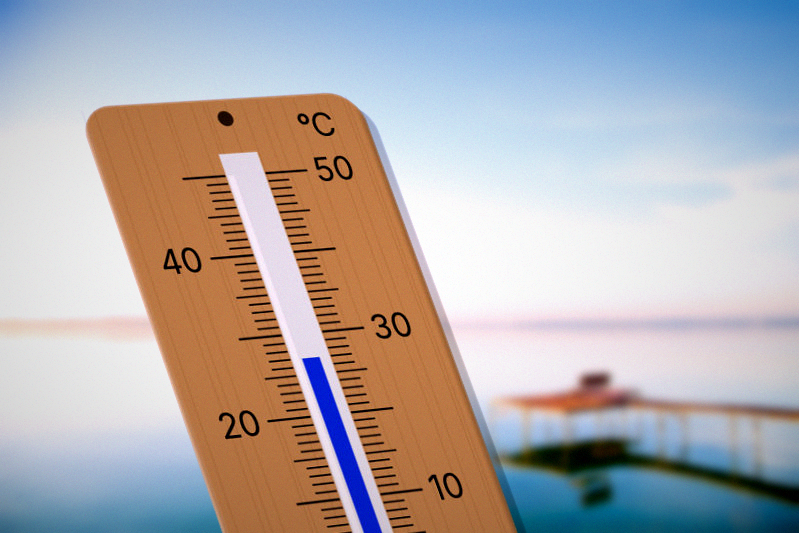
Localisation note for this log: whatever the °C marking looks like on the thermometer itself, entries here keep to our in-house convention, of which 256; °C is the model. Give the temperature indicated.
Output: 27; °C
